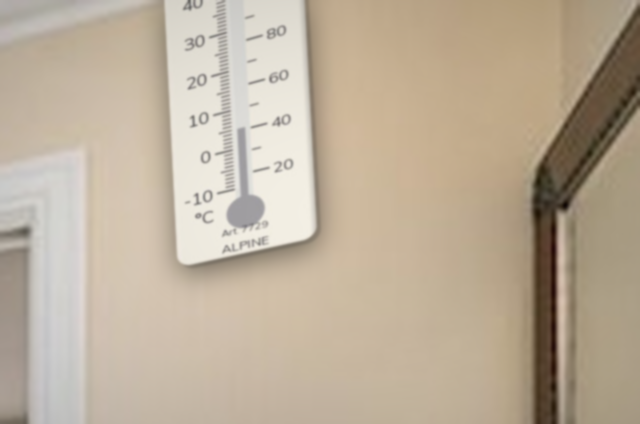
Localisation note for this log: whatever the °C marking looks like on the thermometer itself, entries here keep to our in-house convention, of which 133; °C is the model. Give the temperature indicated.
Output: 5; °C
